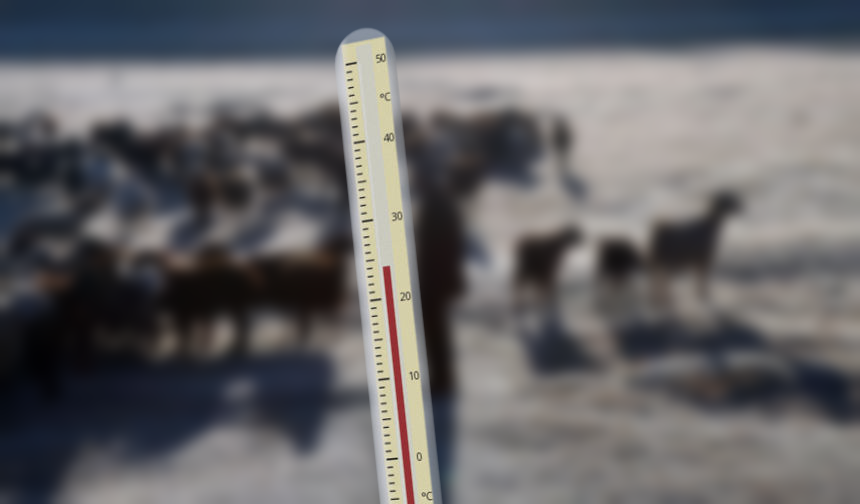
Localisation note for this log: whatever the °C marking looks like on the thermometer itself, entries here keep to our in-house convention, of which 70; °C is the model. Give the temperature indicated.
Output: 24; °C
